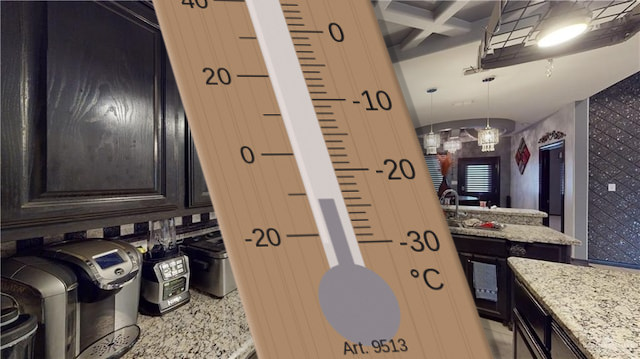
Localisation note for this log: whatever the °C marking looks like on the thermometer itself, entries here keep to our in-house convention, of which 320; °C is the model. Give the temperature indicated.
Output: -24; °C
